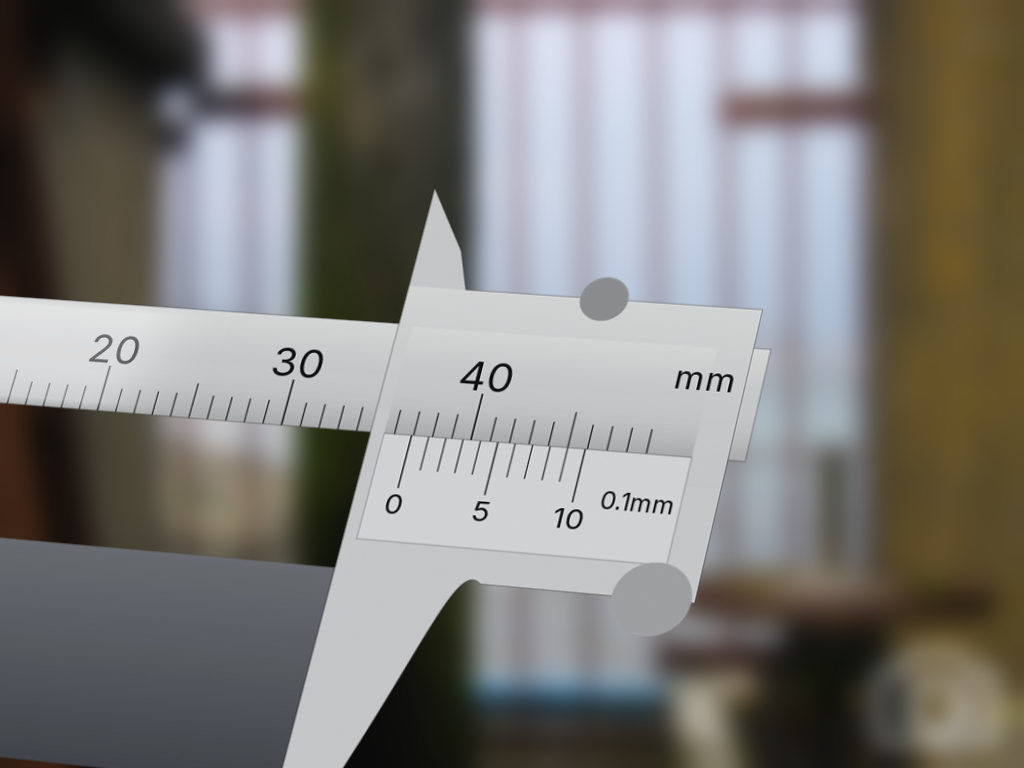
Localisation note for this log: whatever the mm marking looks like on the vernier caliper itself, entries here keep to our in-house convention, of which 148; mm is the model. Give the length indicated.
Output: 36.9; mm
